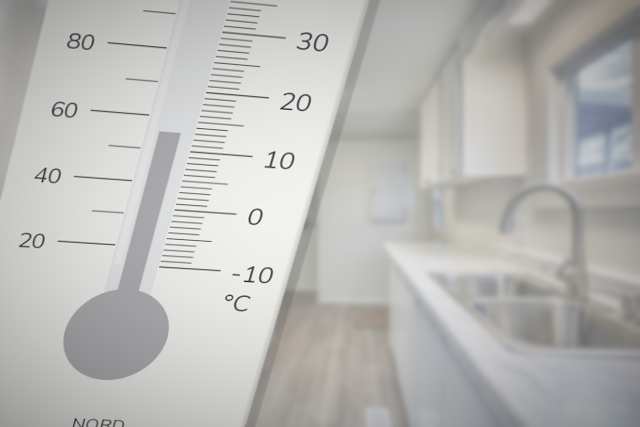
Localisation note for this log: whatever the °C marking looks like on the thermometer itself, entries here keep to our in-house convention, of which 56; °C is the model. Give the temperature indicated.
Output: 13; °C
